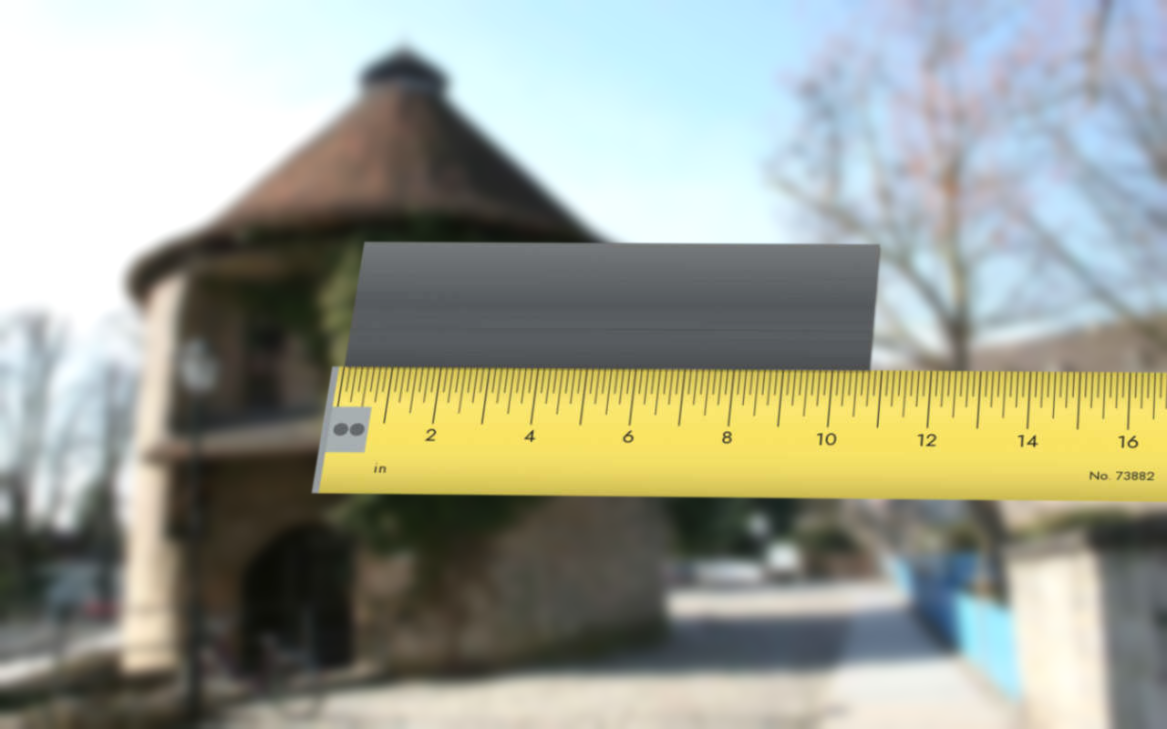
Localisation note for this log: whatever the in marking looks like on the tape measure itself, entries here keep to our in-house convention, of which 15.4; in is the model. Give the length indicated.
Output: 10.75; in
